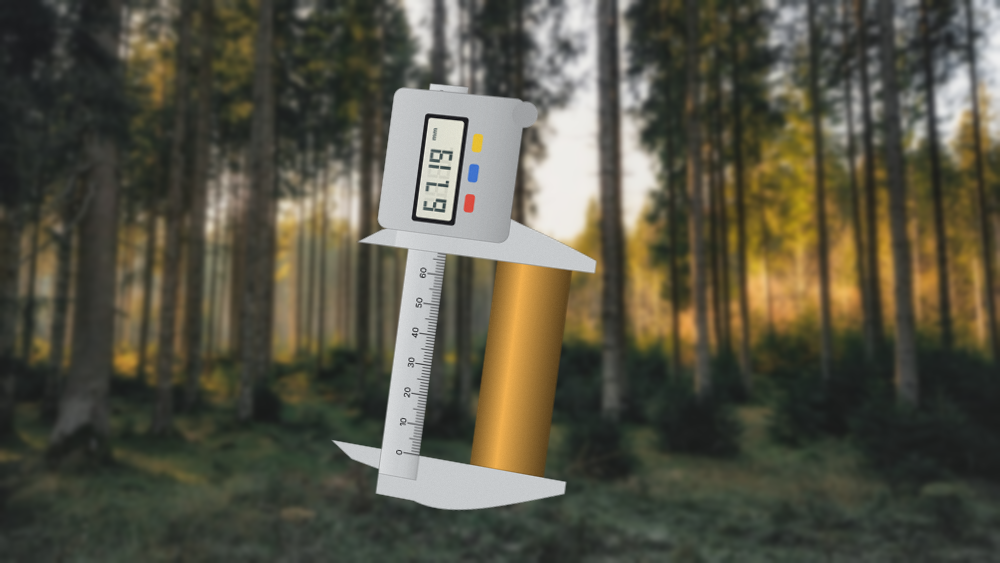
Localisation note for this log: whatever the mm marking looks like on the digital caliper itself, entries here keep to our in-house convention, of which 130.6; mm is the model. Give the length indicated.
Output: 67.19; mm
